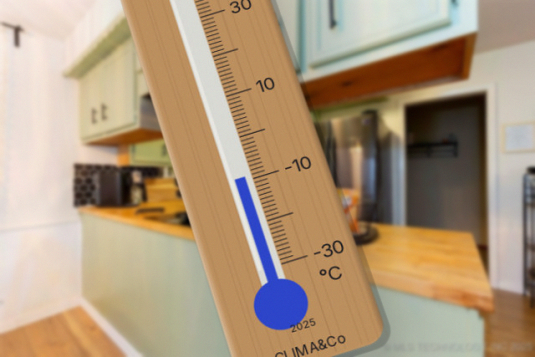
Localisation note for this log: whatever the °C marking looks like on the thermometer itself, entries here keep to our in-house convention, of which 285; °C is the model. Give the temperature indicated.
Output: -9; °C
